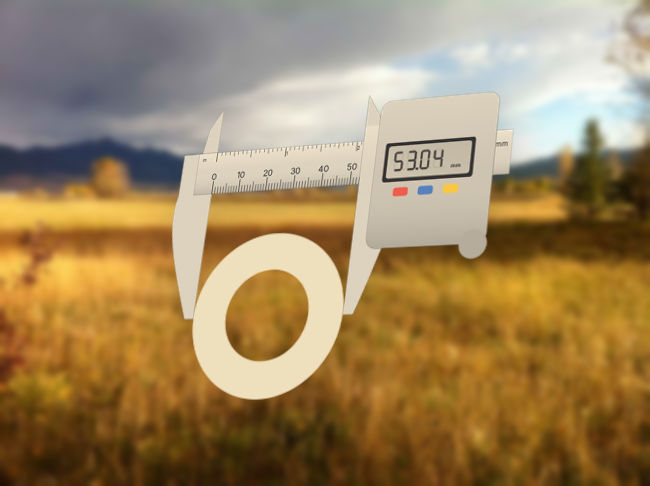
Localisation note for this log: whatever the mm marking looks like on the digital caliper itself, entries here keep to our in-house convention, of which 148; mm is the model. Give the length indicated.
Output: 53.04; mm
